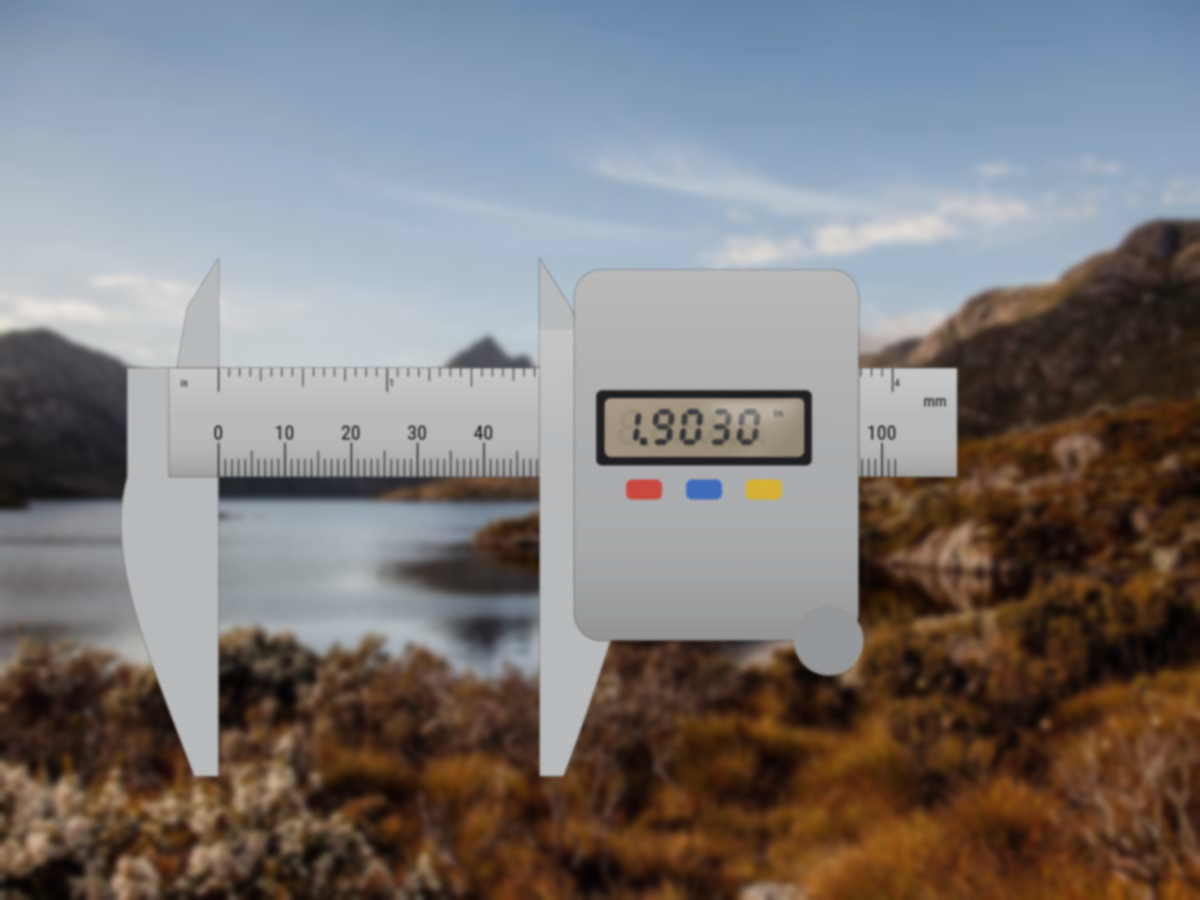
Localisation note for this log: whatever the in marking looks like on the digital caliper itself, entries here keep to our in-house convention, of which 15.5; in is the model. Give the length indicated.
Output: 1.9030; in
